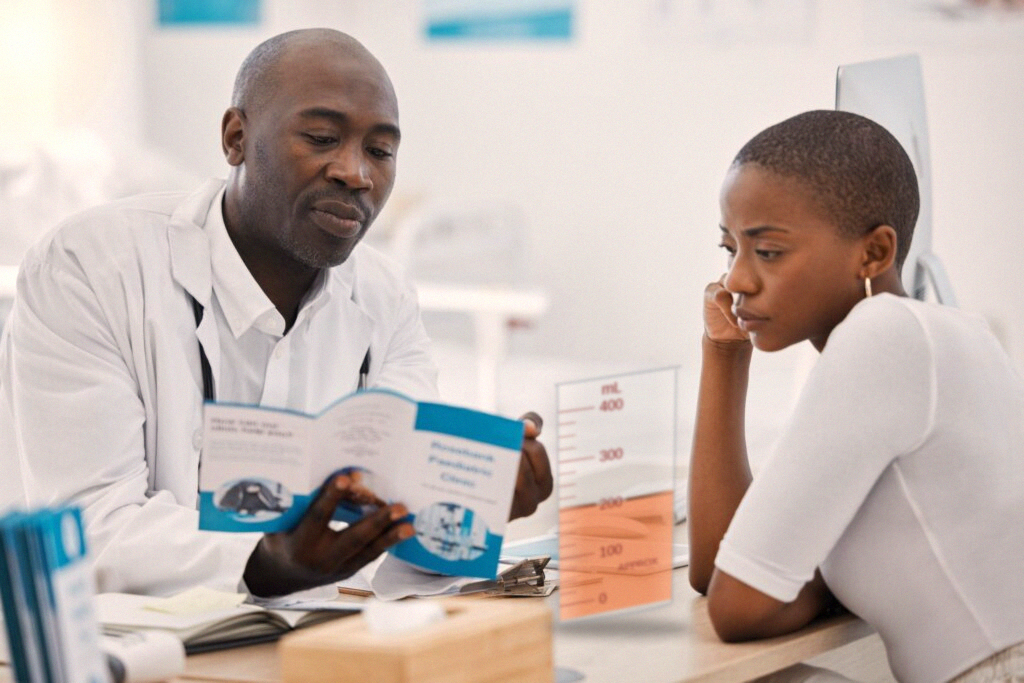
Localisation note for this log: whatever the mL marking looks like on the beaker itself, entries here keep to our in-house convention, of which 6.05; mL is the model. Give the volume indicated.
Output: 200; mL
